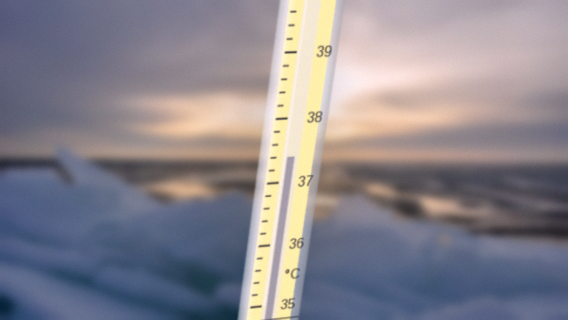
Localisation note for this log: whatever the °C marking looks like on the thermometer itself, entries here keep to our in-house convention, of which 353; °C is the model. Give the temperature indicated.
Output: 37.4; °C
